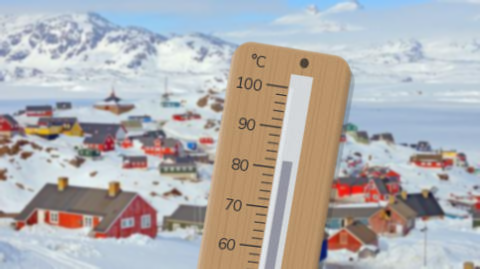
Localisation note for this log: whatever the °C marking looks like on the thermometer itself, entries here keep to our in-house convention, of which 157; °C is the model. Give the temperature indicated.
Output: 82; °C
